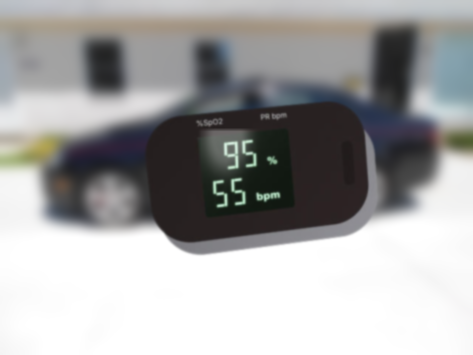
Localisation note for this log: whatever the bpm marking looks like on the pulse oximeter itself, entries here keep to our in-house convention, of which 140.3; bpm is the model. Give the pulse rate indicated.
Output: 55; bpm
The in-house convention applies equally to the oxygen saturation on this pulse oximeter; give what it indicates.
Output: 95; %
